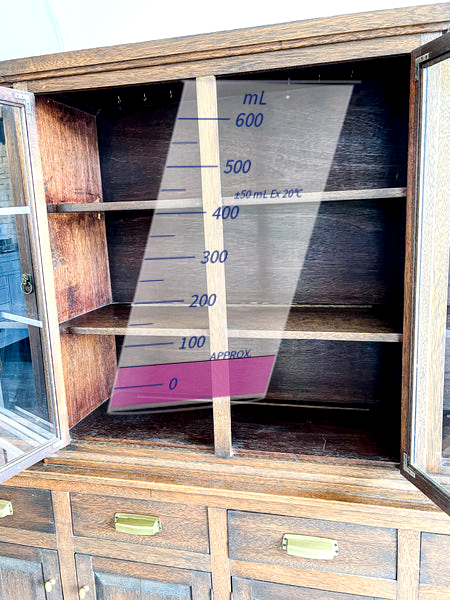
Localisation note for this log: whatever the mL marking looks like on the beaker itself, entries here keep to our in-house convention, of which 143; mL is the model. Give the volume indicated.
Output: 50; mL
